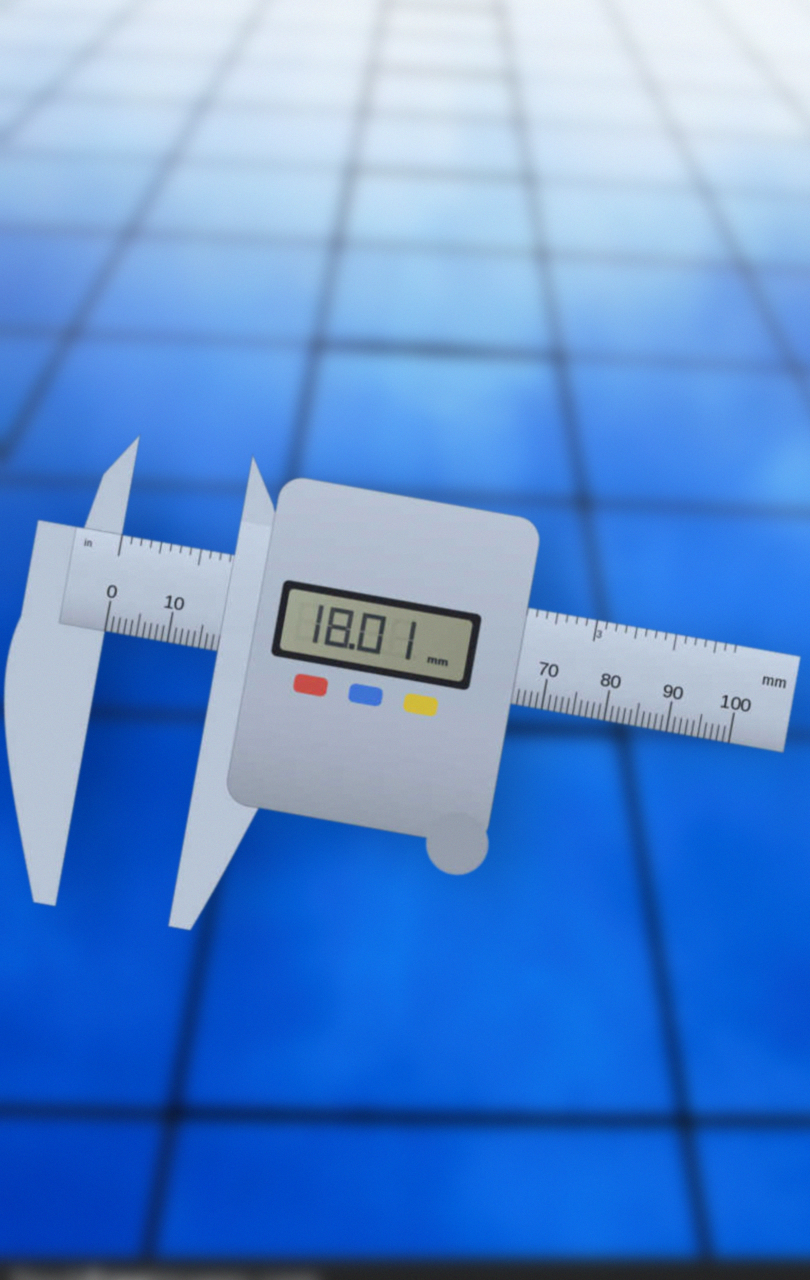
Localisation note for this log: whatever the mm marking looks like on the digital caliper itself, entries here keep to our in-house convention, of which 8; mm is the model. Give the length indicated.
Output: 18.01; mm
